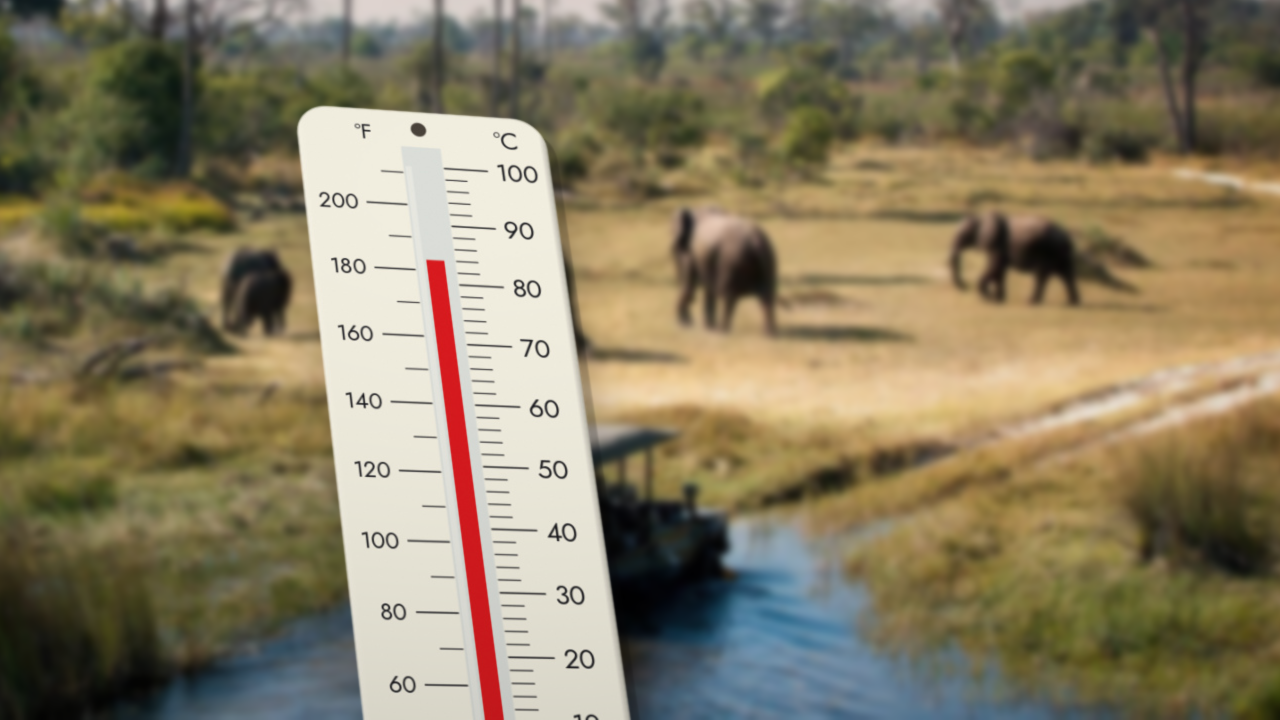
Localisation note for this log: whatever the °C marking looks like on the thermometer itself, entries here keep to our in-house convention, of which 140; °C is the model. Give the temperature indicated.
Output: 84; °C
